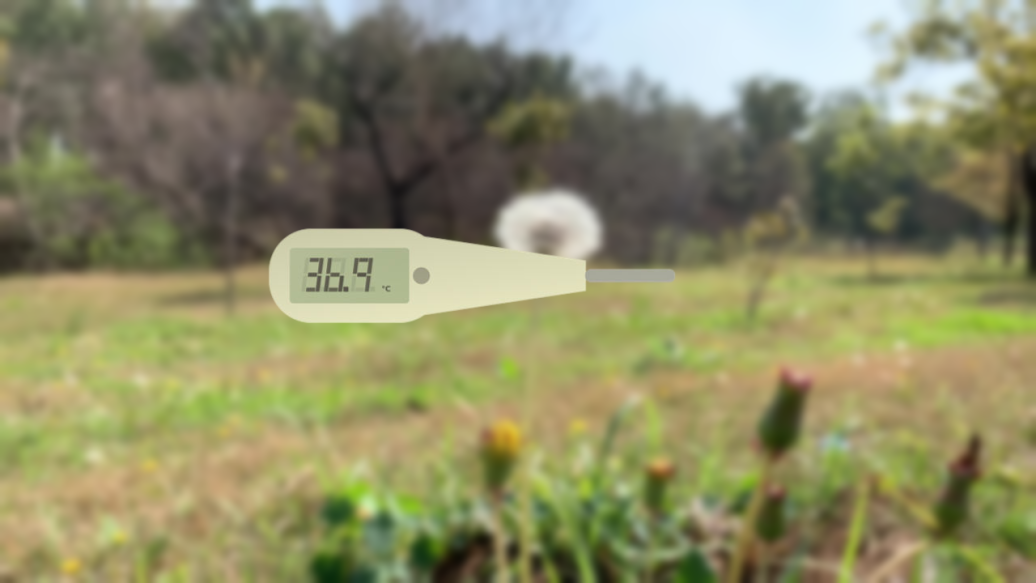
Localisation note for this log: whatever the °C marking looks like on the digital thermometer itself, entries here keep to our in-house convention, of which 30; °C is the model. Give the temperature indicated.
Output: 36.9; °C
